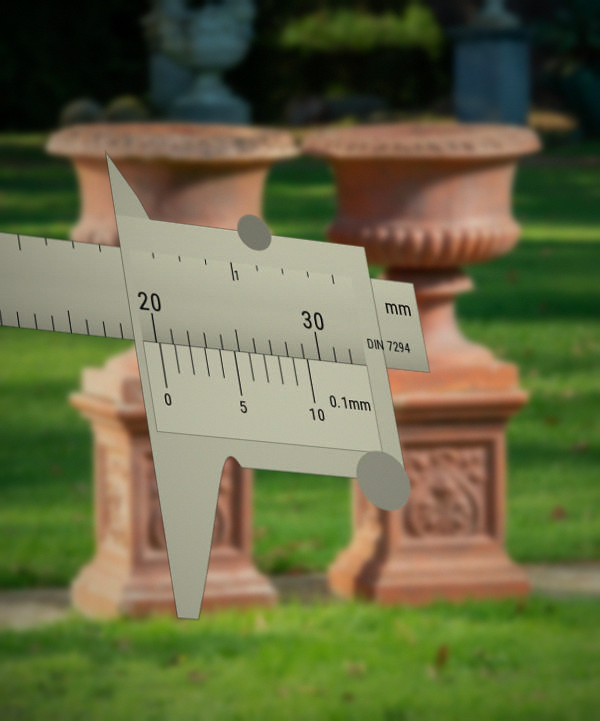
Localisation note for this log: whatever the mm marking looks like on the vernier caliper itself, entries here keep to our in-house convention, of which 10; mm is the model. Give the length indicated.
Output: 20.2; mm
